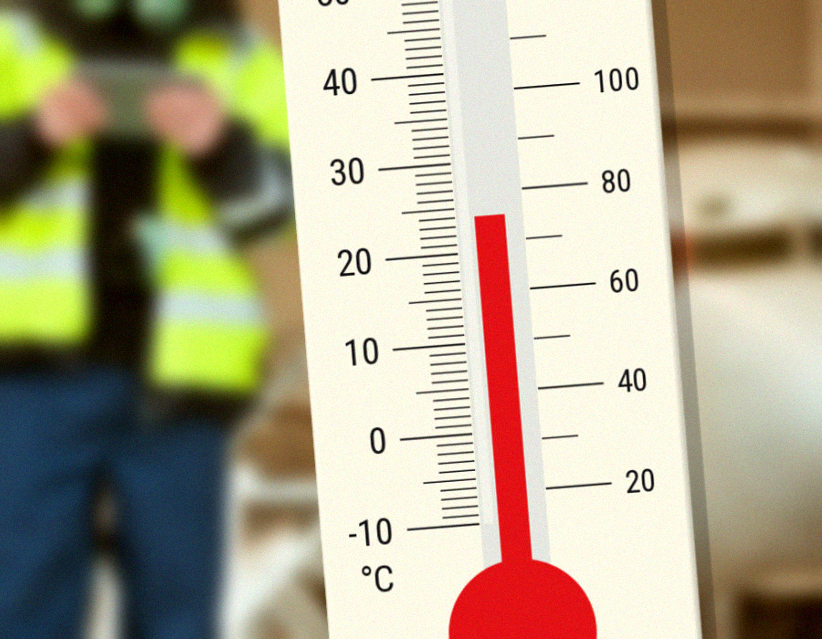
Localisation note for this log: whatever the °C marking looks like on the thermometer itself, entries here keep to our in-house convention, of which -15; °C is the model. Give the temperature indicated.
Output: 24; °C
